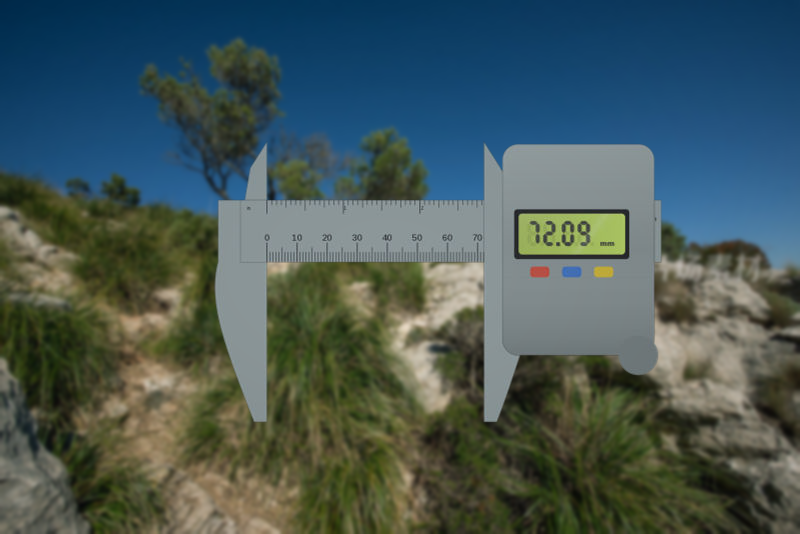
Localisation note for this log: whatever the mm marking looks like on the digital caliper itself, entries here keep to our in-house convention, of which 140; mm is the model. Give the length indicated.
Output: 72.09; mm
